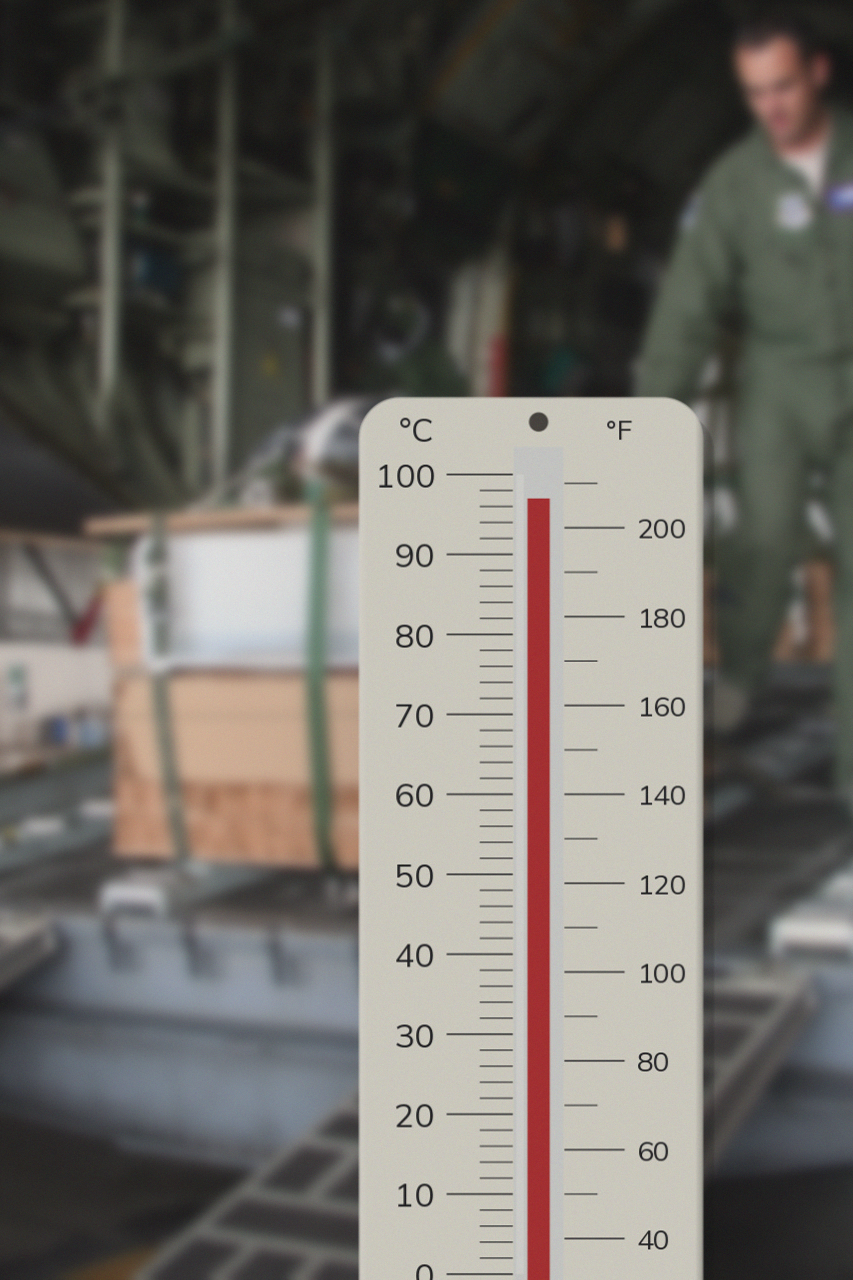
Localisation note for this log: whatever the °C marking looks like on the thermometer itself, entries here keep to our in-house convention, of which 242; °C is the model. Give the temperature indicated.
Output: 97; °C
